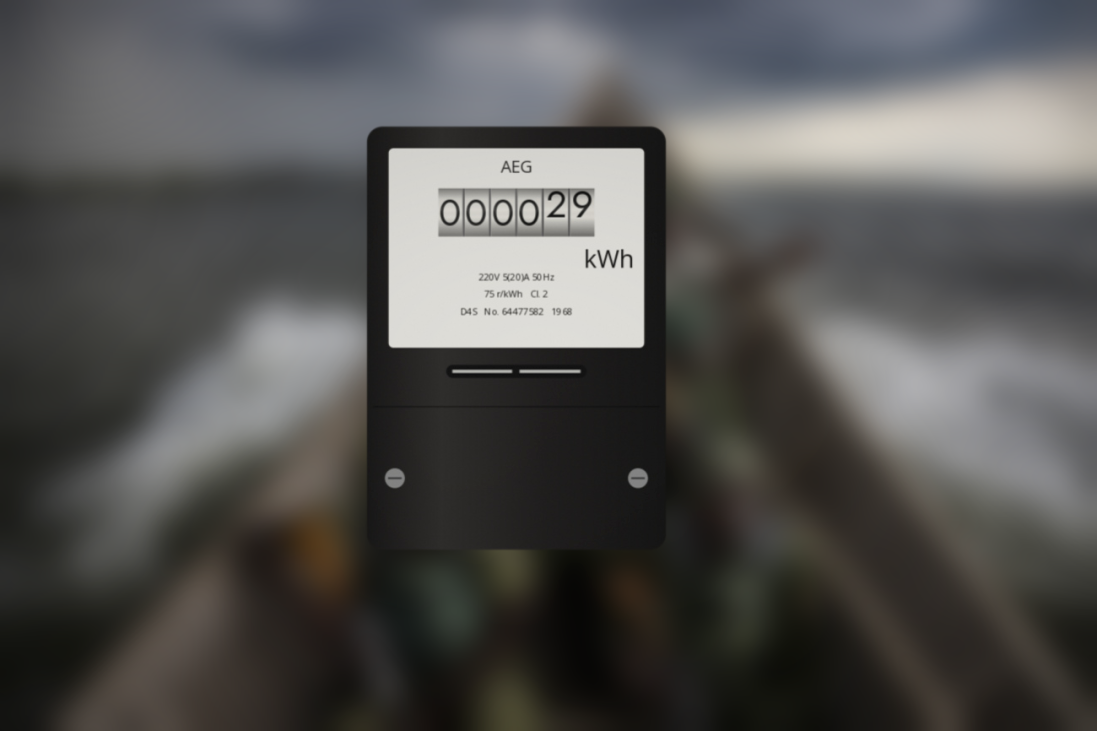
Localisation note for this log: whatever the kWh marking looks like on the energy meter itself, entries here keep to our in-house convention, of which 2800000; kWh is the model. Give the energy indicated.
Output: 29; kWh
